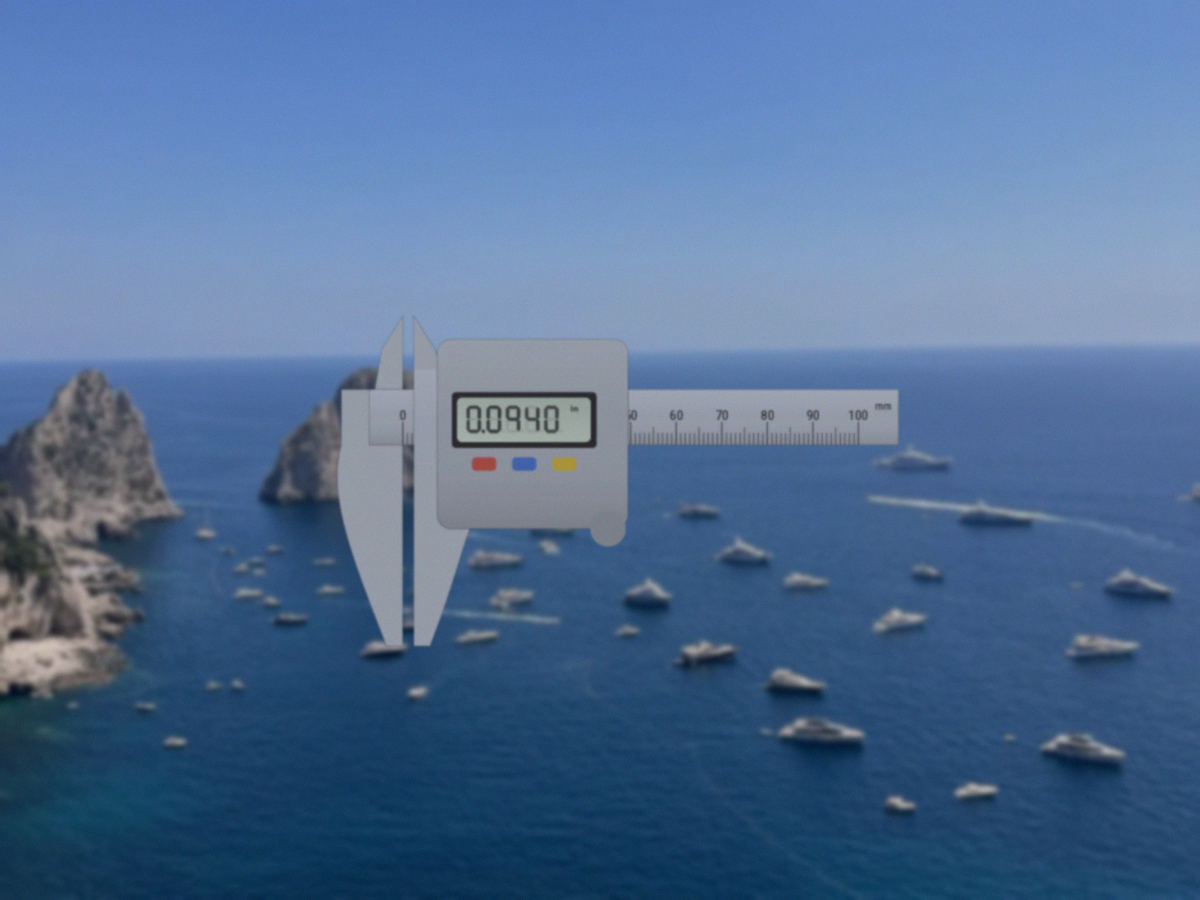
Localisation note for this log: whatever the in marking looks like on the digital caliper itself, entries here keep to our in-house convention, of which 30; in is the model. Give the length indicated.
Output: 0.0940; in
